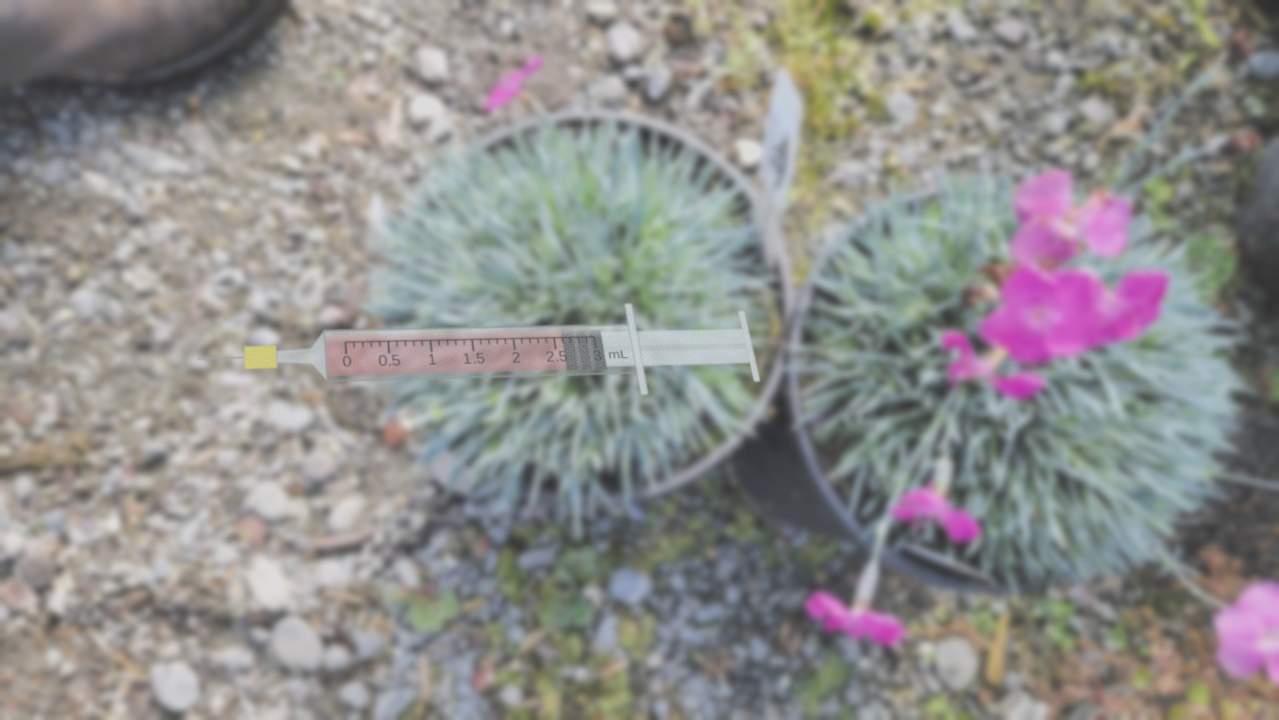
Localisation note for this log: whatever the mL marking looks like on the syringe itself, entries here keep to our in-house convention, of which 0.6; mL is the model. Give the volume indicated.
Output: 2.6; mL
